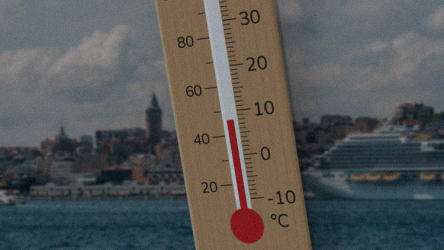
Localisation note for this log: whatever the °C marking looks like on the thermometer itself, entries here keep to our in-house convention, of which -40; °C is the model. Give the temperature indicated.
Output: 8; °C
